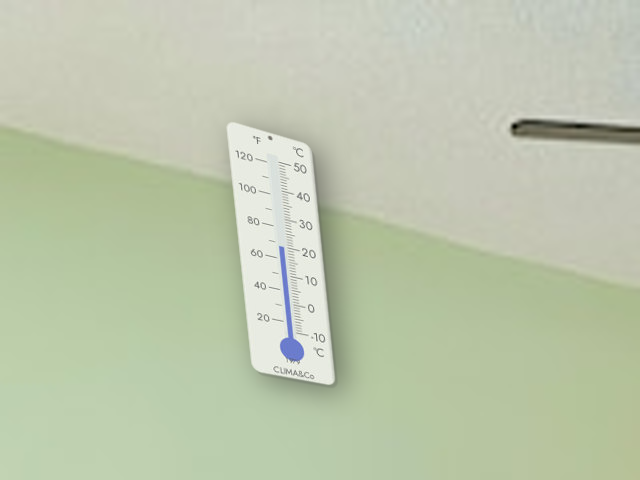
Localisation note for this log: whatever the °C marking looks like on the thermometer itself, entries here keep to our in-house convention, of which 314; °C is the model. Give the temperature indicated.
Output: 20; °C
